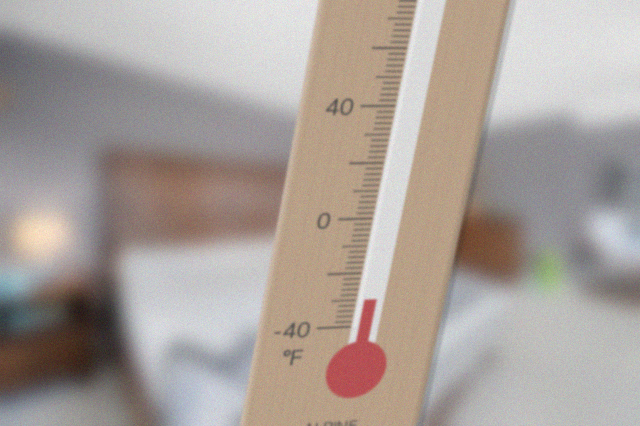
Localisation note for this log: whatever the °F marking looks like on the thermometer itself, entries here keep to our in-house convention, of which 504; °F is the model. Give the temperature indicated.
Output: -30; °F
